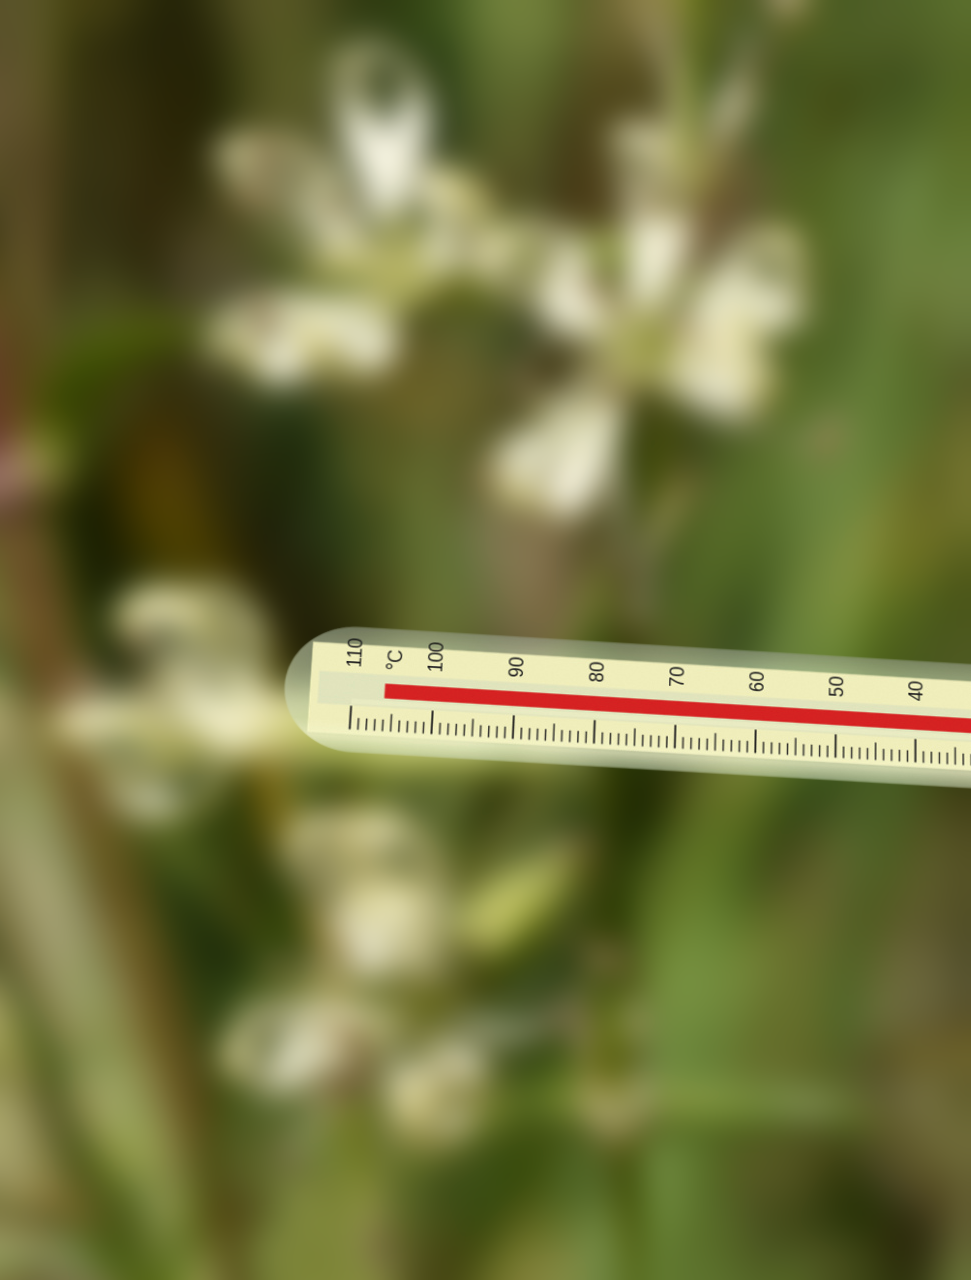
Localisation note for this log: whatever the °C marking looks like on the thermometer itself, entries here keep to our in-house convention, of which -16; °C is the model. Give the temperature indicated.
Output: 106; °C
